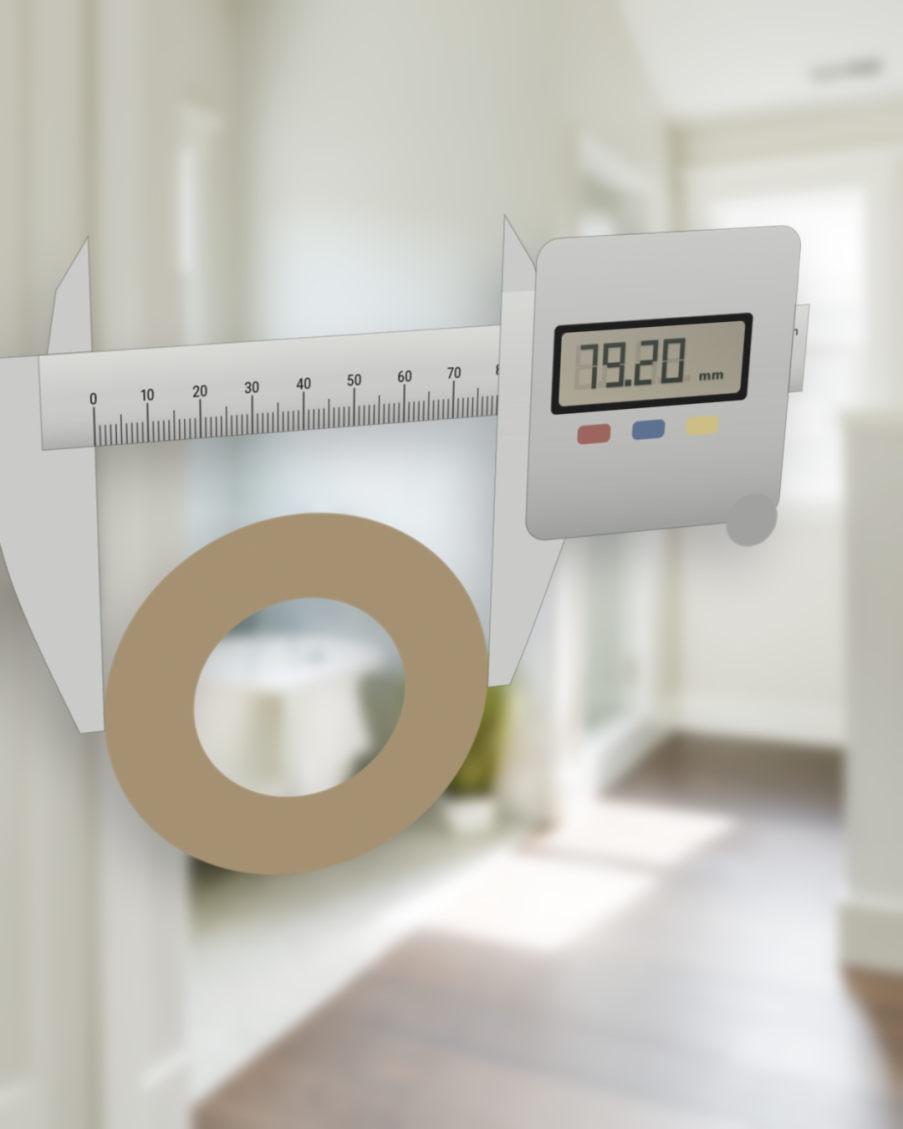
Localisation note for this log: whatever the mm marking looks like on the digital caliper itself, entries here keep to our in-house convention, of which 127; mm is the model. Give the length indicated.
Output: 79.20; mm
